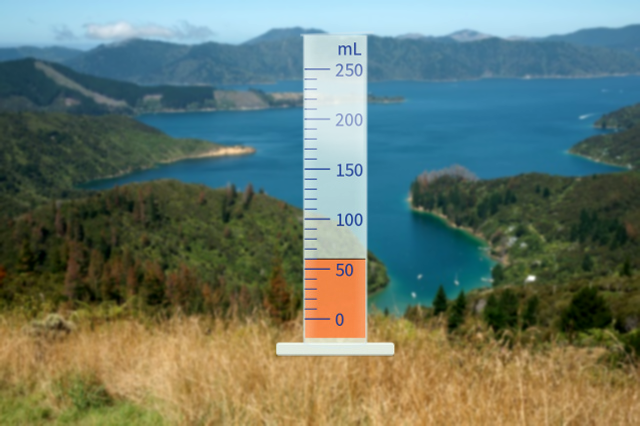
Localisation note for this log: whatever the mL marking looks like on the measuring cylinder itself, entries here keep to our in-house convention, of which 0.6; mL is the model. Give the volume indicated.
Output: 60; mL
